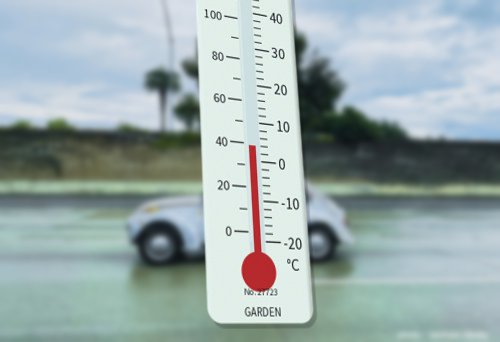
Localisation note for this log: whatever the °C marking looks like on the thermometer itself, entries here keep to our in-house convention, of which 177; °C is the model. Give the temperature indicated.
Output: 4; °C
